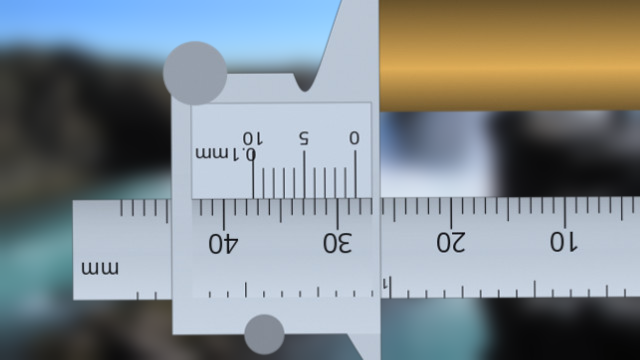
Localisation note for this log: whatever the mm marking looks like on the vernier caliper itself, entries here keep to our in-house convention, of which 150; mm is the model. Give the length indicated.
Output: 28.4; mm
